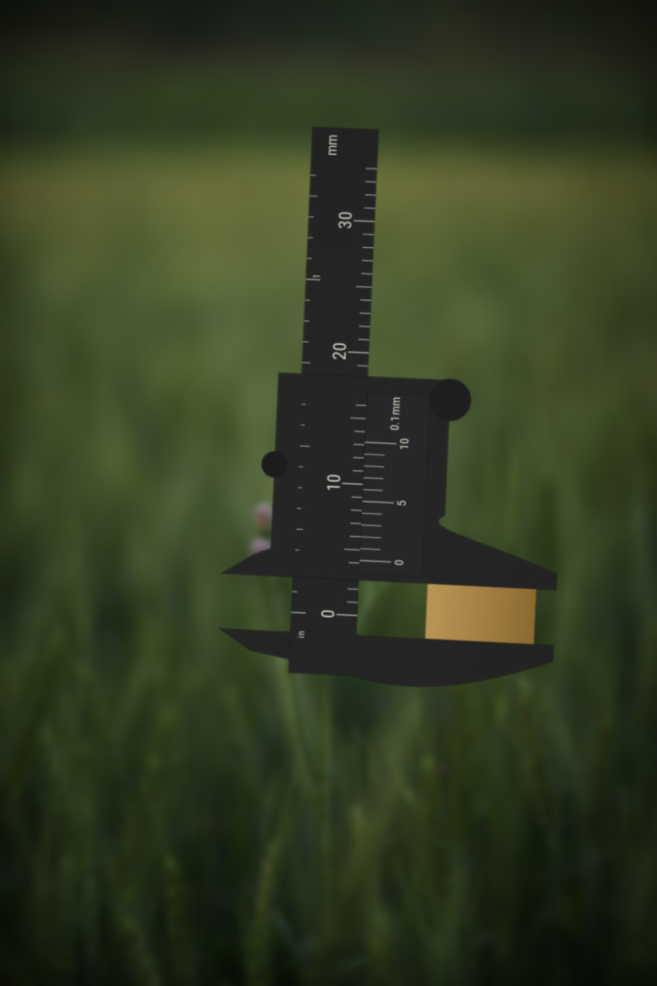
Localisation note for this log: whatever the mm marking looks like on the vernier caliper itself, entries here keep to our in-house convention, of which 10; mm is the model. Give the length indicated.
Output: 4.2; mm
